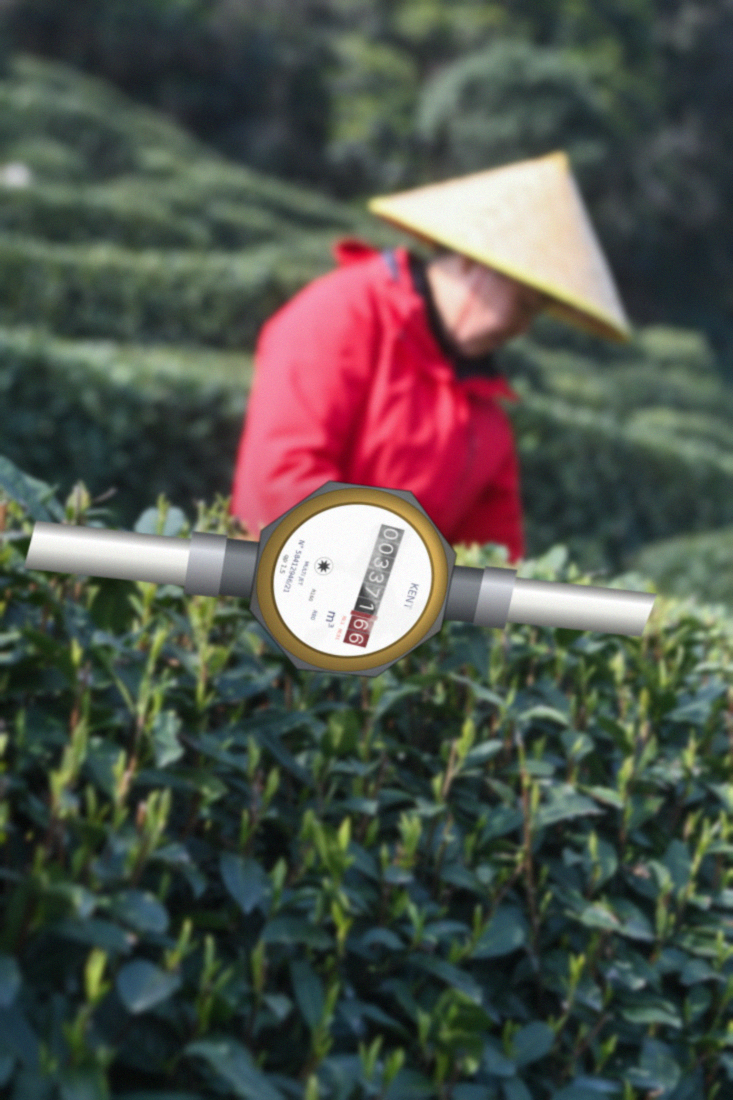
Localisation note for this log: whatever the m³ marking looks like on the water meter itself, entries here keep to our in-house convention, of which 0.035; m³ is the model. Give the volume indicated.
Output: 3371.66; m³
